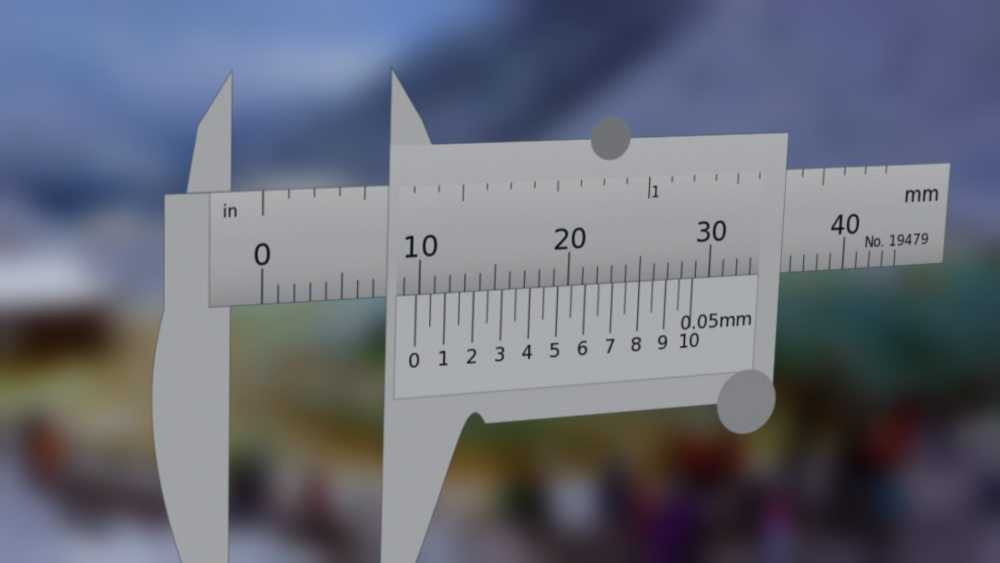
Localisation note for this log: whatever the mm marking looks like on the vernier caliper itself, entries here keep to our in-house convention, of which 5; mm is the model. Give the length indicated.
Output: 9.8; mm
